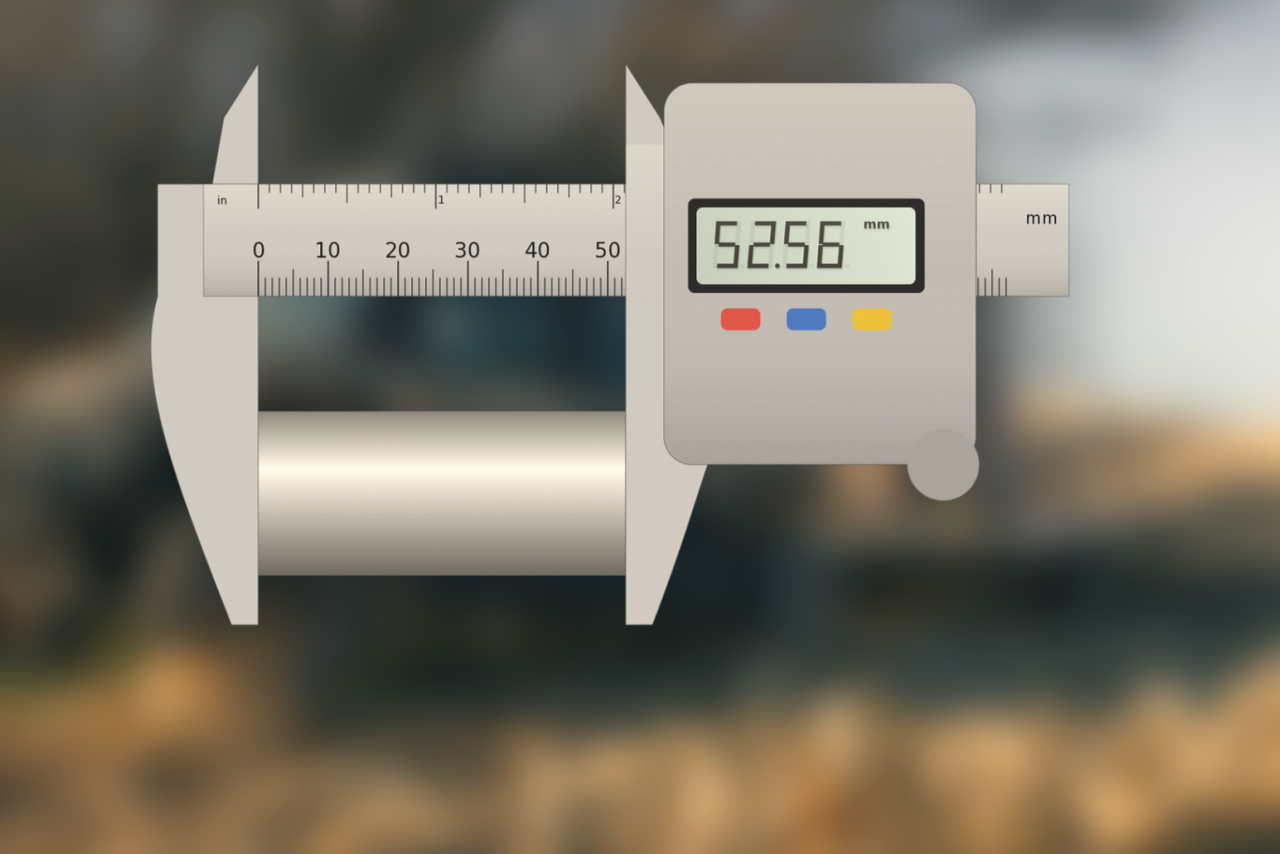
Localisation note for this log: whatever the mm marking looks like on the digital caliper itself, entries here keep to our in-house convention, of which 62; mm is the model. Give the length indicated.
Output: 52.56; mm
